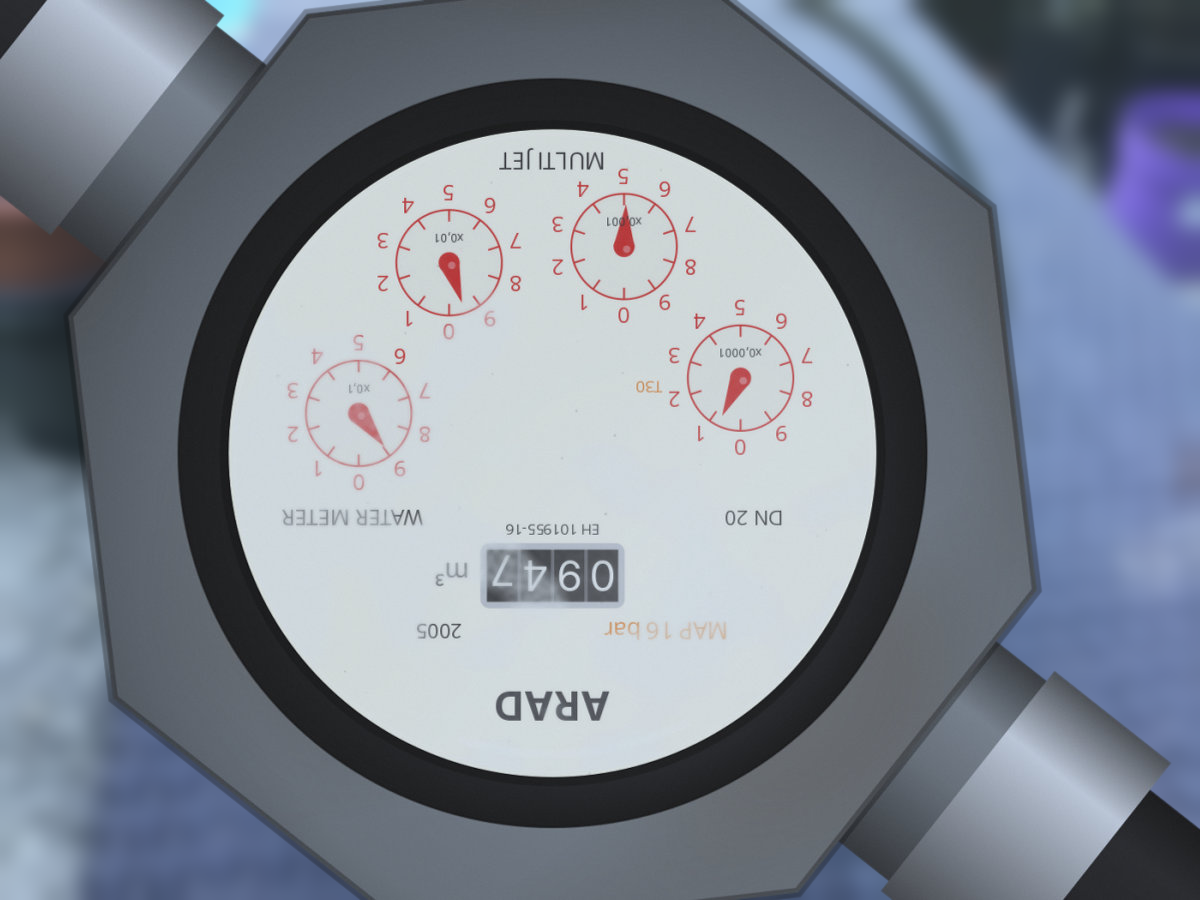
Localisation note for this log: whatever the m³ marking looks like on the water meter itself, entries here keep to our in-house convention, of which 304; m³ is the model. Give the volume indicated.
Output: 946.8950; m³
